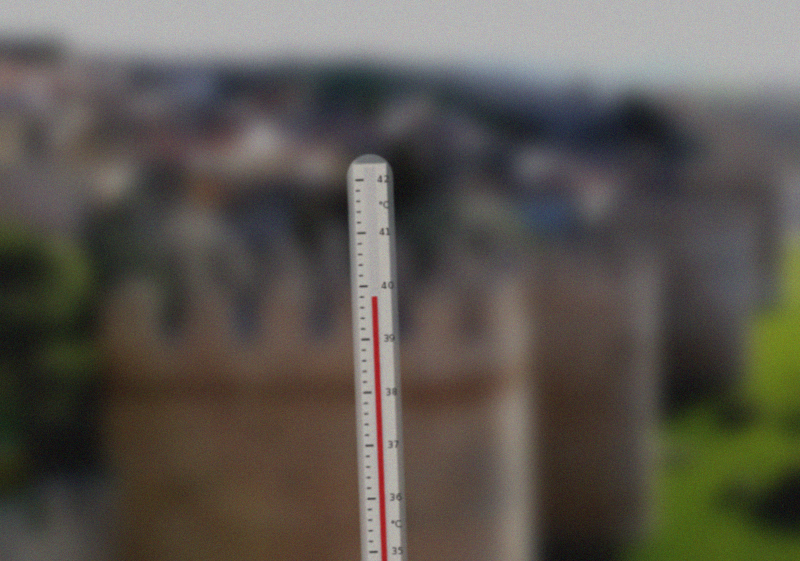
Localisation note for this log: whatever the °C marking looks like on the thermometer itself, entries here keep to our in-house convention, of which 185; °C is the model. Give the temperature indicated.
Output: 39.8; °C
